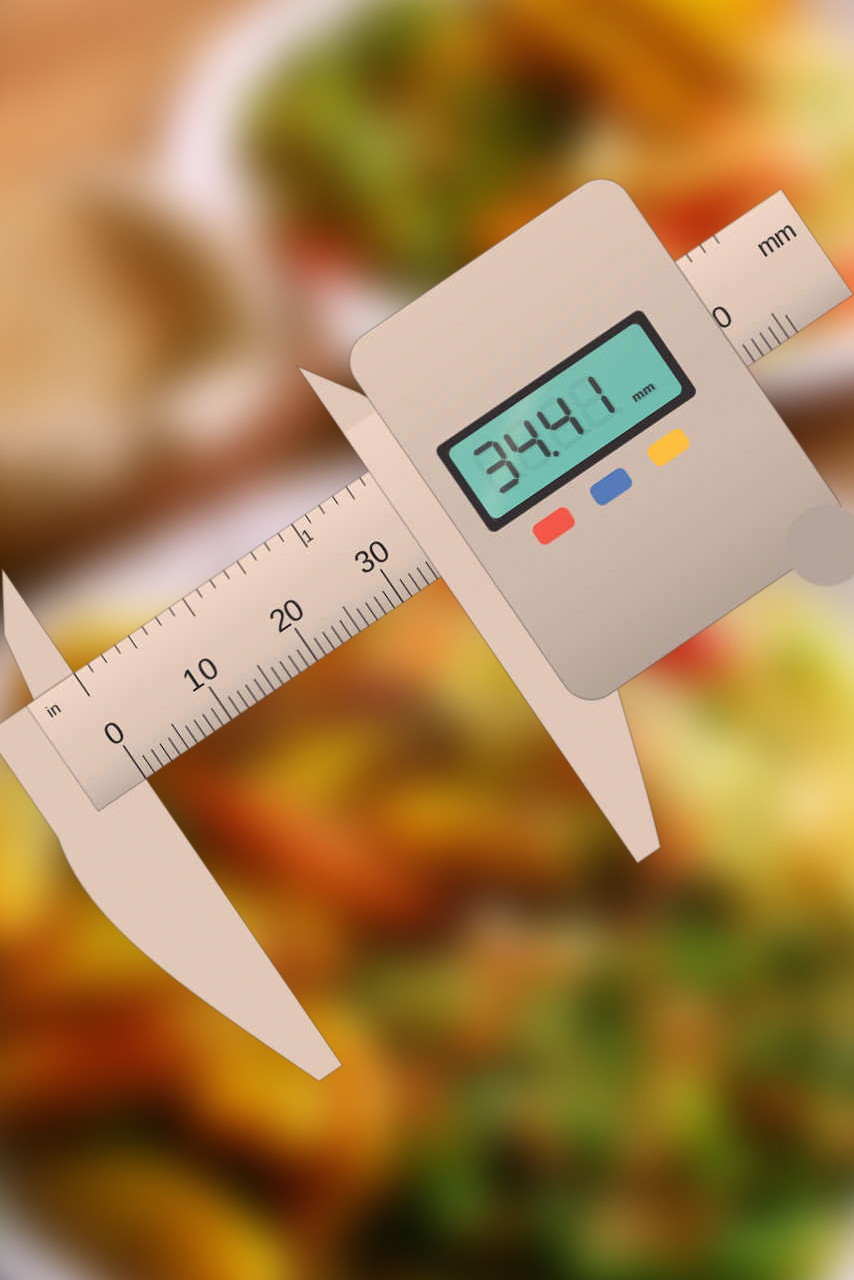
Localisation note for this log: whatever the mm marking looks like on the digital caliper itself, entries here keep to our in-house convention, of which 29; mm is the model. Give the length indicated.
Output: 34.41; mm
